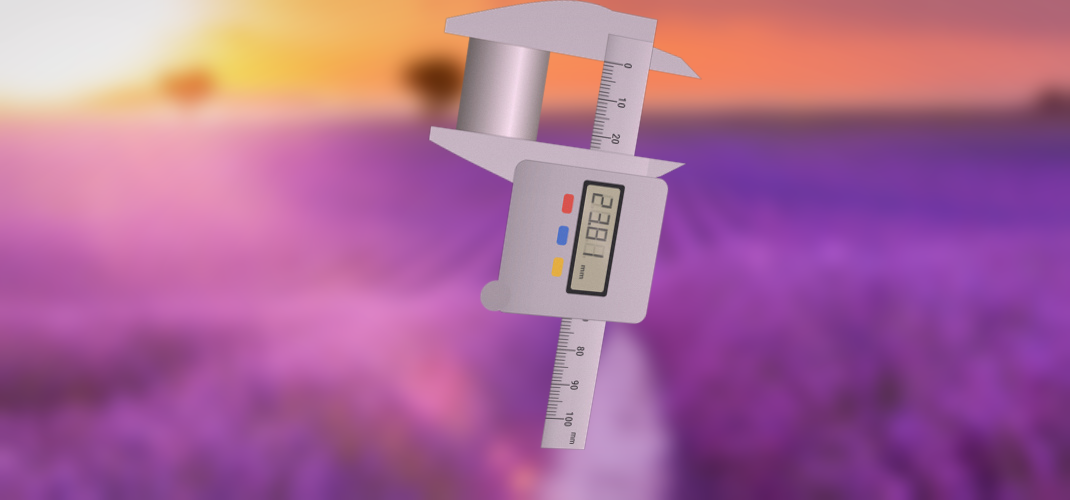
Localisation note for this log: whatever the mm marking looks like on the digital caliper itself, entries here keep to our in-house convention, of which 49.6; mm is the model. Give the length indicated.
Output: 23.81; mm
